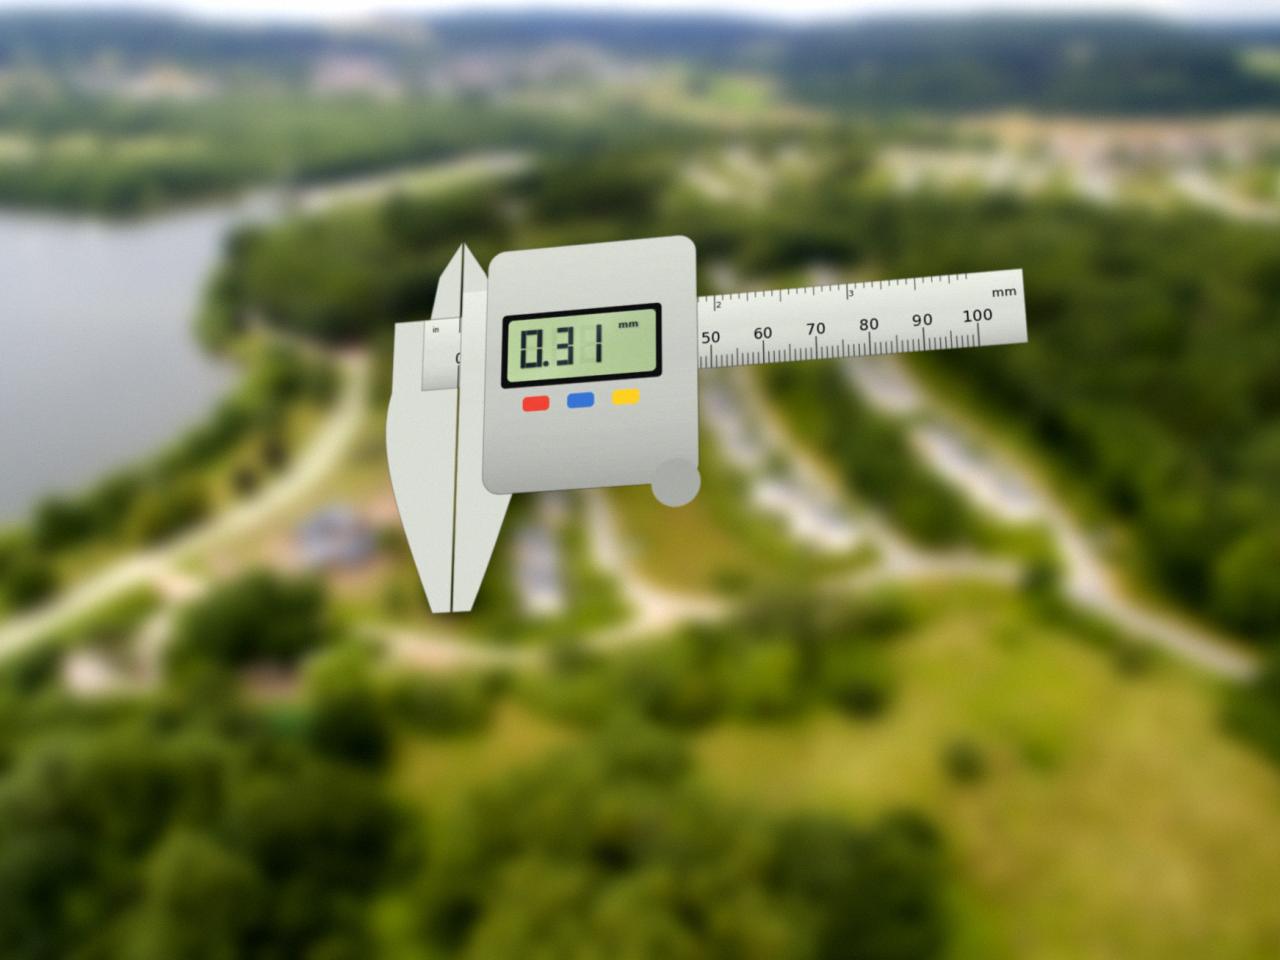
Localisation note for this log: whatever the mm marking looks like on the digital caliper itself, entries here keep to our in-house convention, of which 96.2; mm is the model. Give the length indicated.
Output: 0.31; mm
